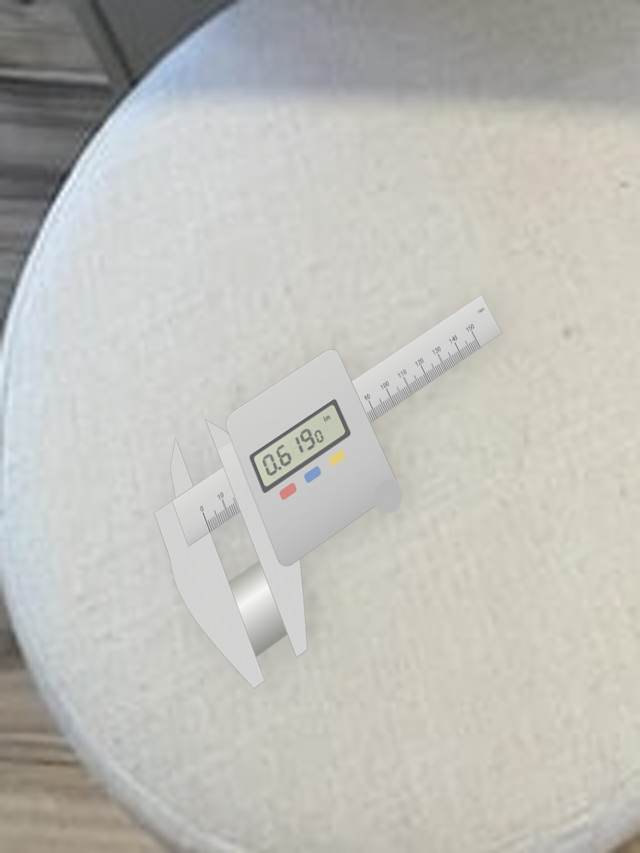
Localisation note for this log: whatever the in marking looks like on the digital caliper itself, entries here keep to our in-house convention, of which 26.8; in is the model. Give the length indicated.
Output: 0.6190; in
